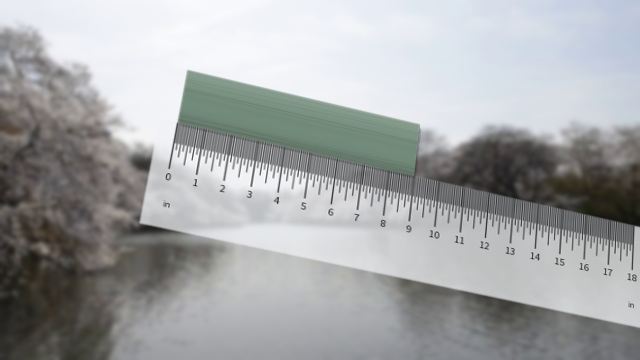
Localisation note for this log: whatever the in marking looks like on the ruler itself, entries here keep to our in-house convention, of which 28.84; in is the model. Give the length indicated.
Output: 9; in
